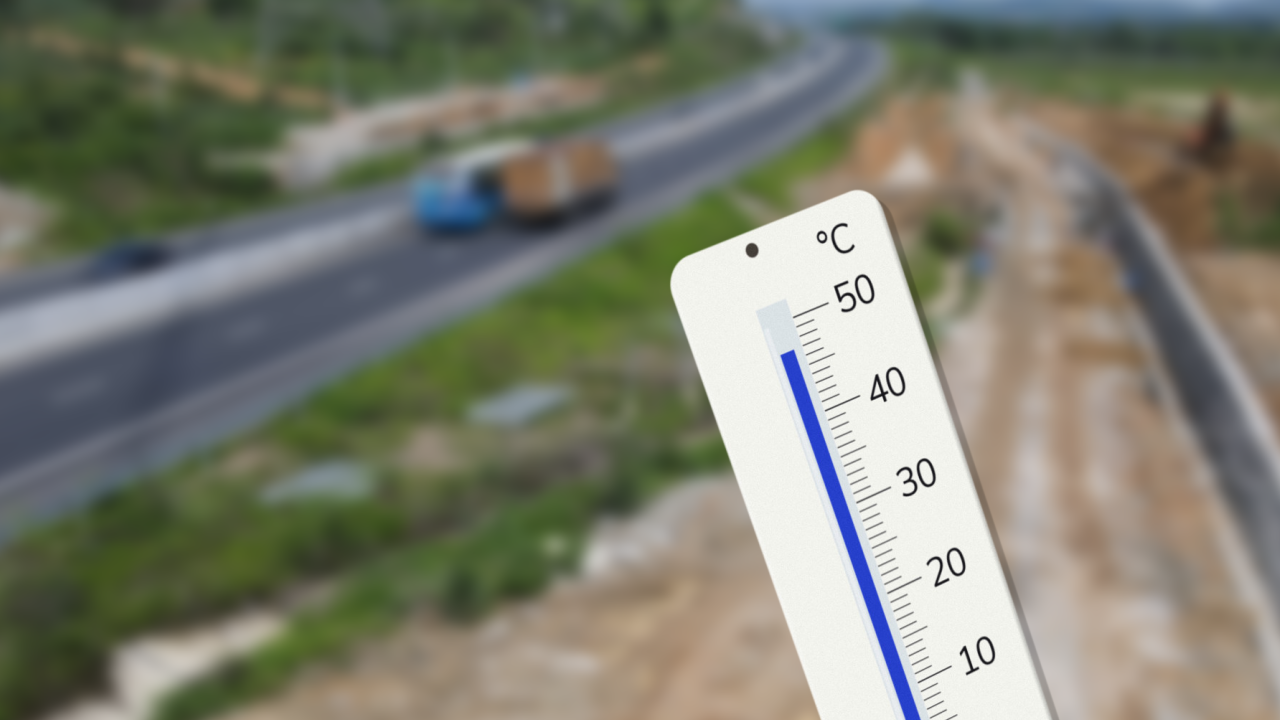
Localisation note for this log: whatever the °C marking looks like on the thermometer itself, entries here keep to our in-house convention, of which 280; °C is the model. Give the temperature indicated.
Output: 47; °C
